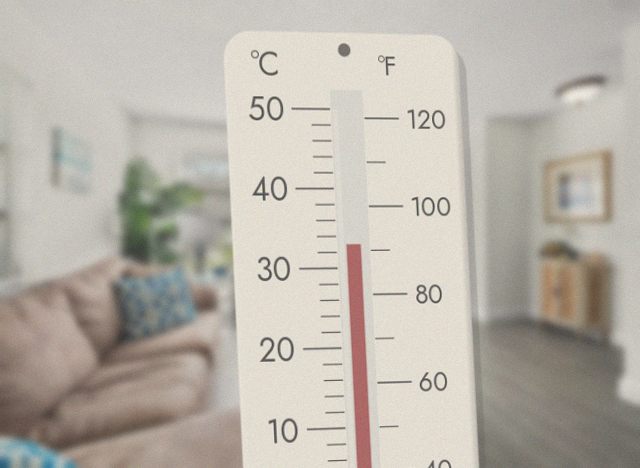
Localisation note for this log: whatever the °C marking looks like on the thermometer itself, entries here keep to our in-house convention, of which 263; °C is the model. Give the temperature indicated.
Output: 33; °C
